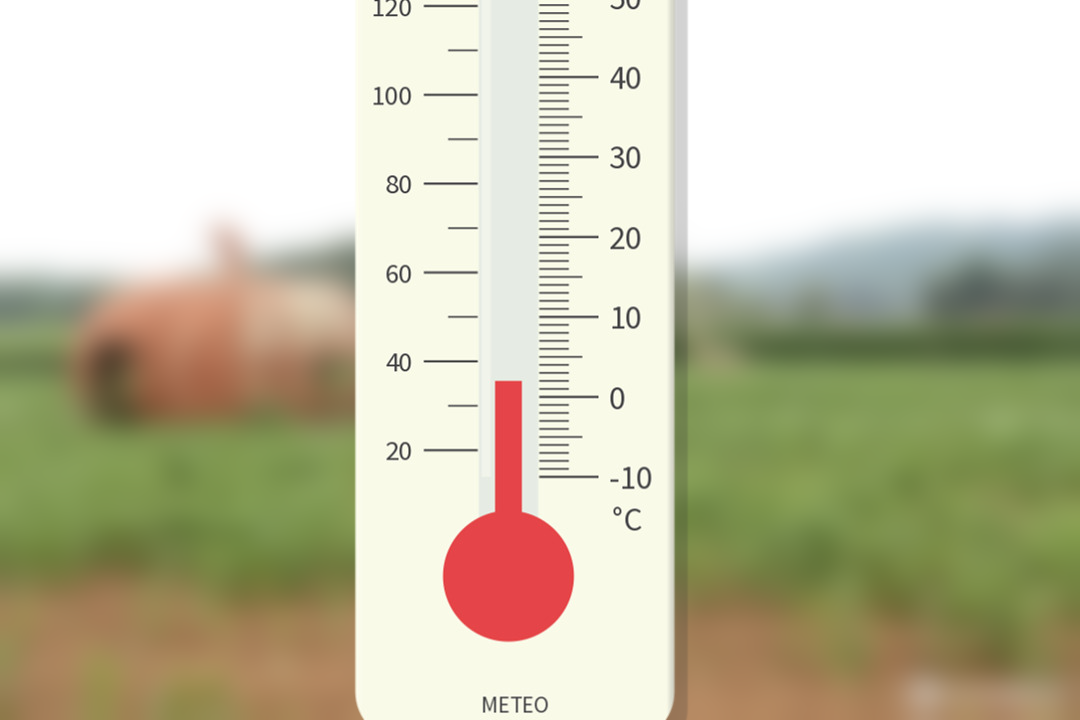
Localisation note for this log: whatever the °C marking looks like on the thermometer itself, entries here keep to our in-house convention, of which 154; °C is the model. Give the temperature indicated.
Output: 2; °C
